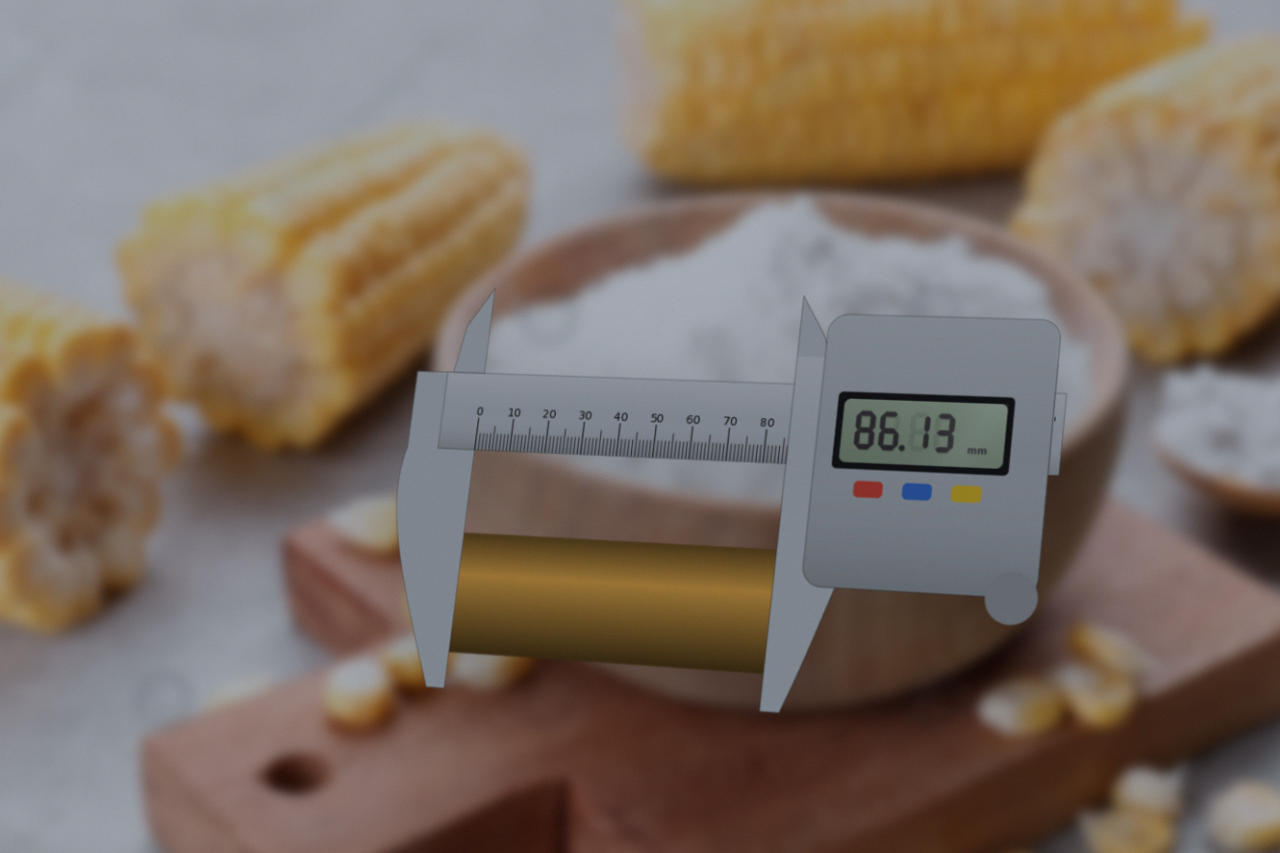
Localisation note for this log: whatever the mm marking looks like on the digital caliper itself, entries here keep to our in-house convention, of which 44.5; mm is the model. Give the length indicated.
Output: 86.13; mm
